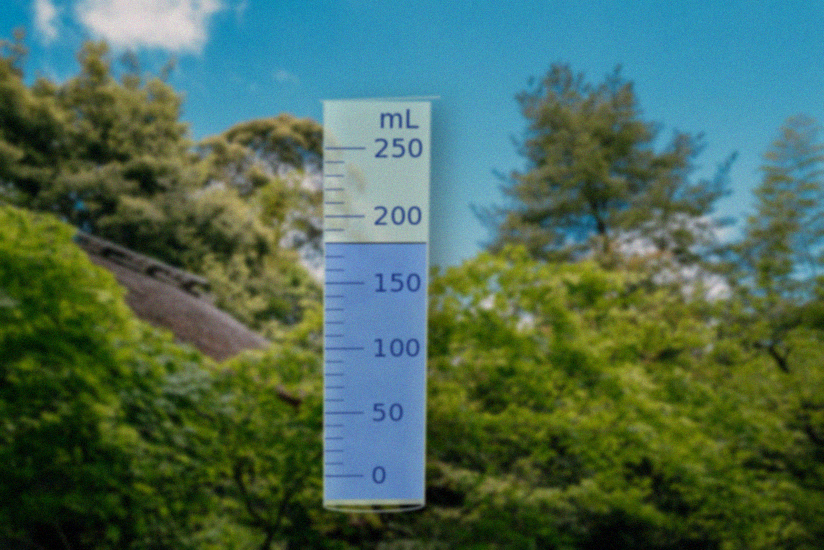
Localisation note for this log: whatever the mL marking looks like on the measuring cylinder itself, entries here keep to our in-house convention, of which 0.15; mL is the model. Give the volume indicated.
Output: 180; mL
